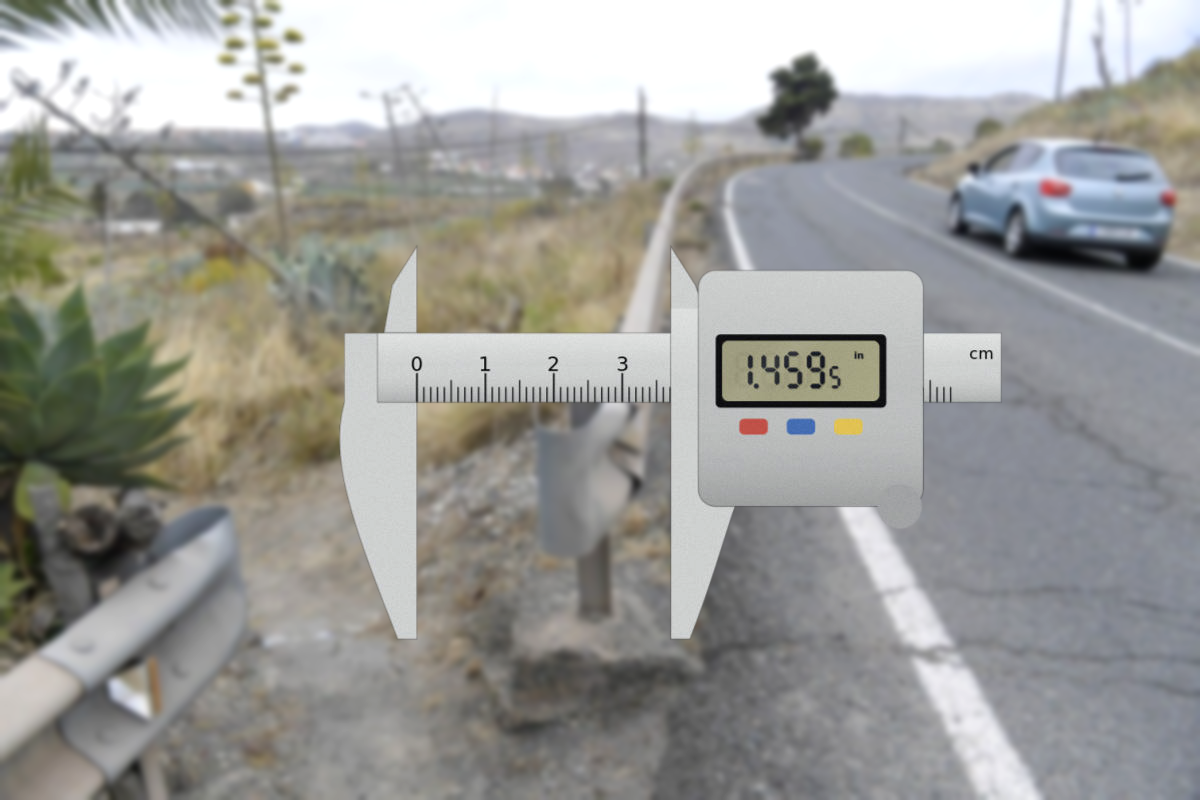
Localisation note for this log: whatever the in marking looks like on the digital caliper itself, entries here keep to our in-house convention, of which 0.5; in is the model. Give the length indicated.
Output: 1.4595; in
